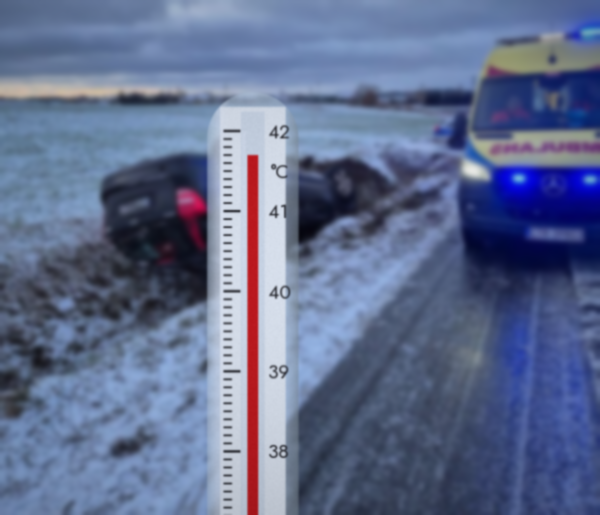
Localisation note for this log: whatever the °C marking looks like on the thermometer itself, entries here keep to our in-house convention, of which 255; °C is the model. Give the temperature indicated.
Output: 41.7; °C
